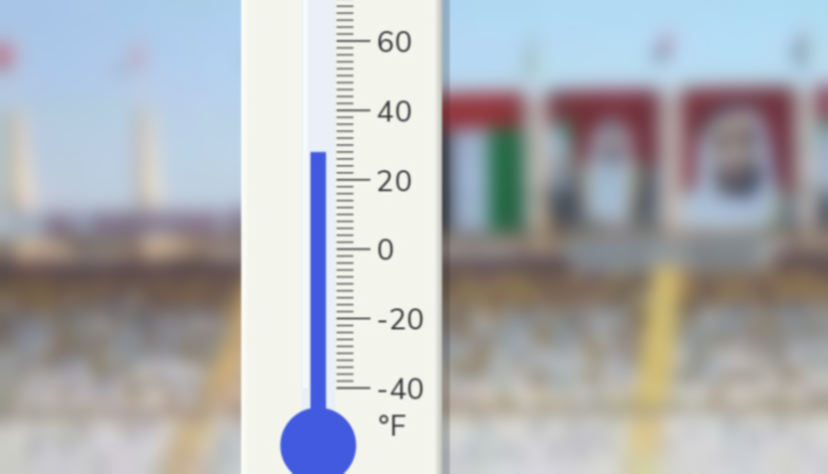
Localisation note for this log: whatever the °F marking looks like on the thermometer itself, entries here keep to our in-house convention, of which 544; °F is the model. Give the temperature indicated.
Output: 28; °F
